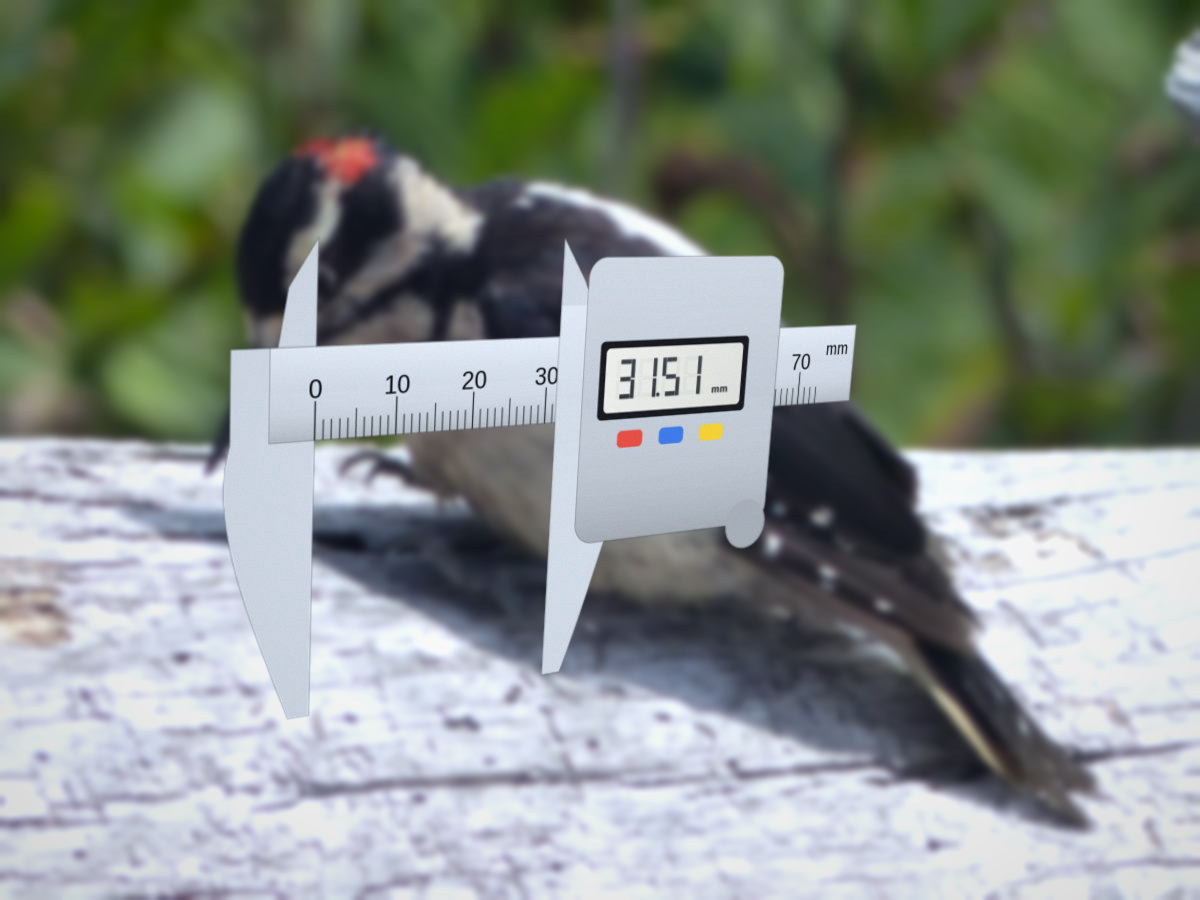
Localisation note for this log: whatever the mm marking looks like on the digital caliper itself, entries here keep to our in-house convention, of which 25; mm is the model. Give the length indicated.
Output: 31.51; mm
